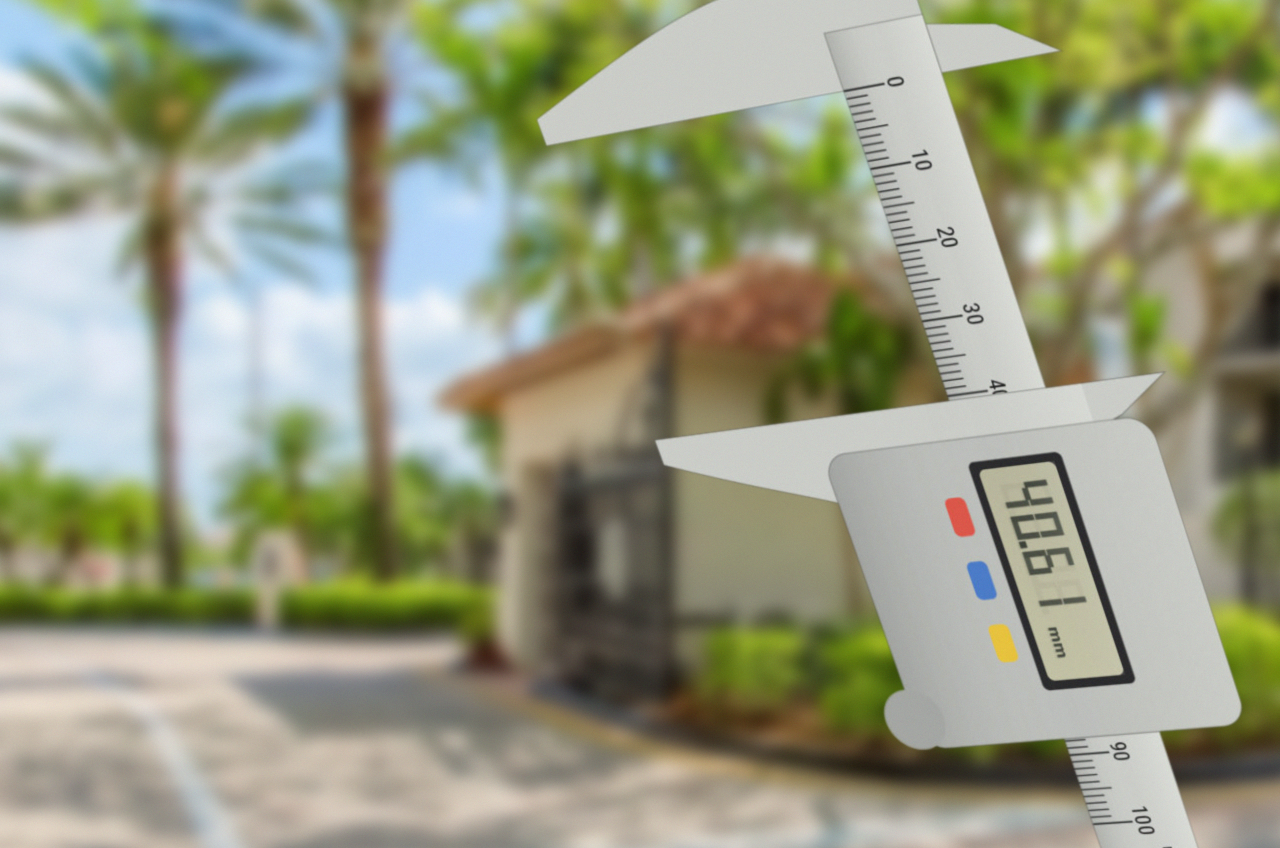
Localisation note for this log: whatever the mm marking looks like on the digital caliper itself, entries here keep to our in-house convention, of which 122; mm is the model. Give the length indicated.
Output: 40.61; mm
